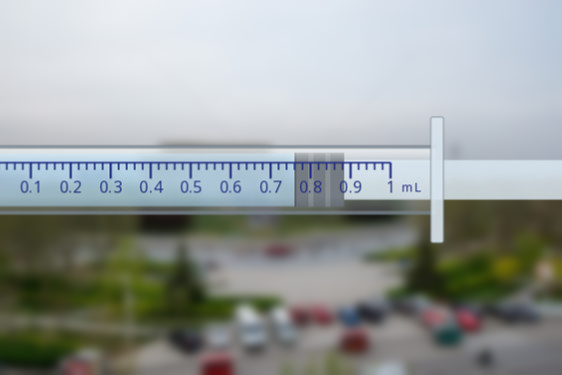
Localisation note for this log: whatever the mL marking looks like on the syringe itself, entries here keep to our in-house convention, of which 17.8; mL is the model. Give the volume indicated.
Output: 0.76; mL
